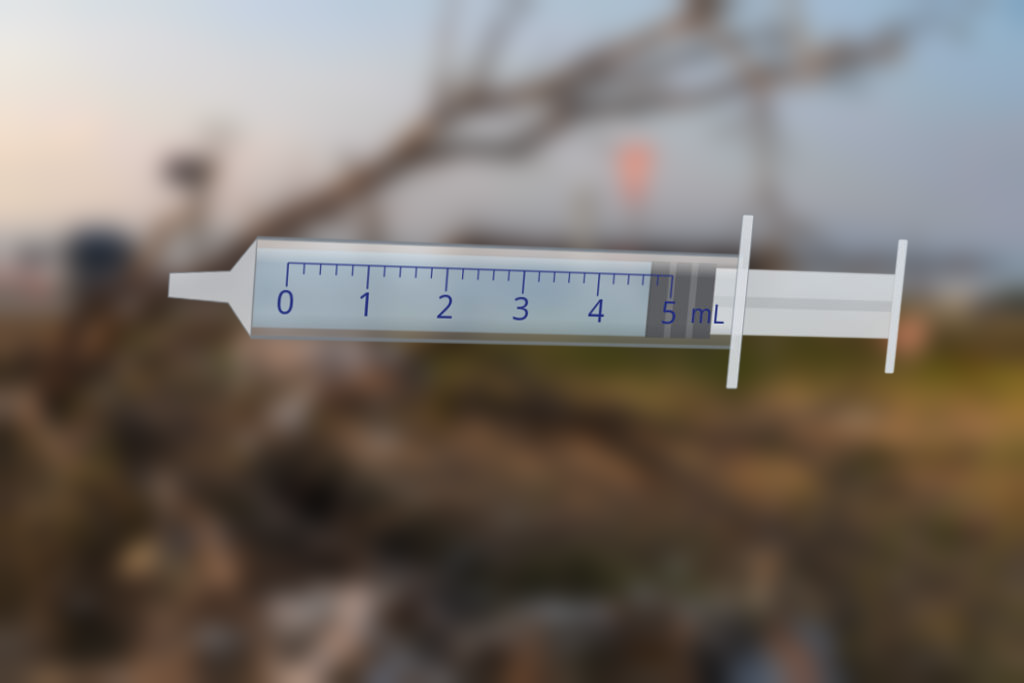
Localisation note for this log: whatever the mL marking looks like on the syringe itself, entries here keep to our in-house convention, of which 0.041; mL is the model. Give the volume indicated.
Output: 4.7; mL
